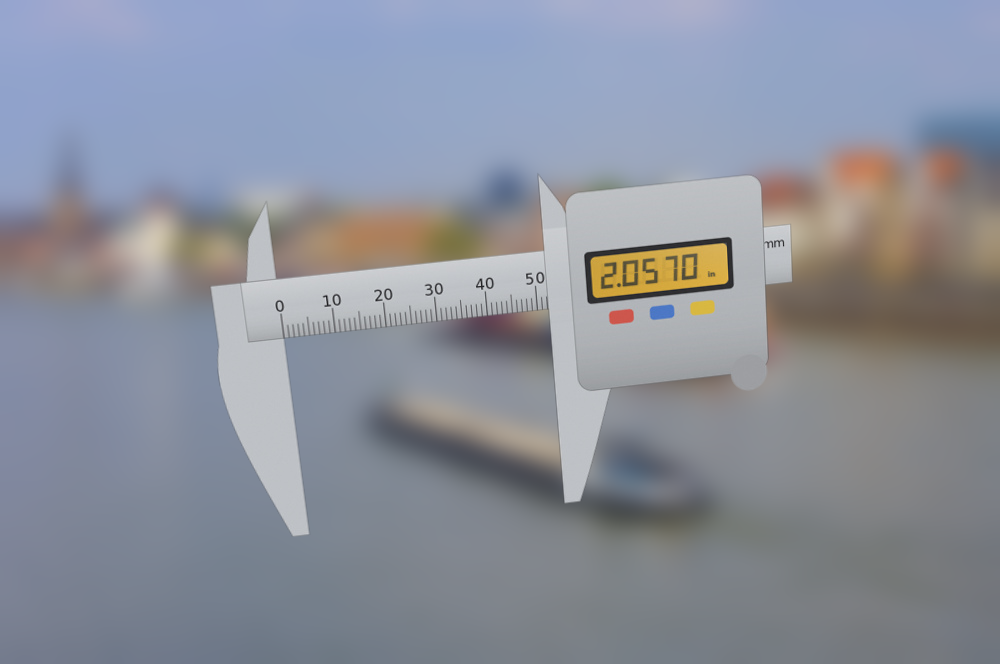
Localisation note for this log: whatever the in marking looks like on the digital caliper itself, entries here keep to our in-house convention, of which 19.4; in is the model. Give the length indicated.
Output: 2.0570; in
